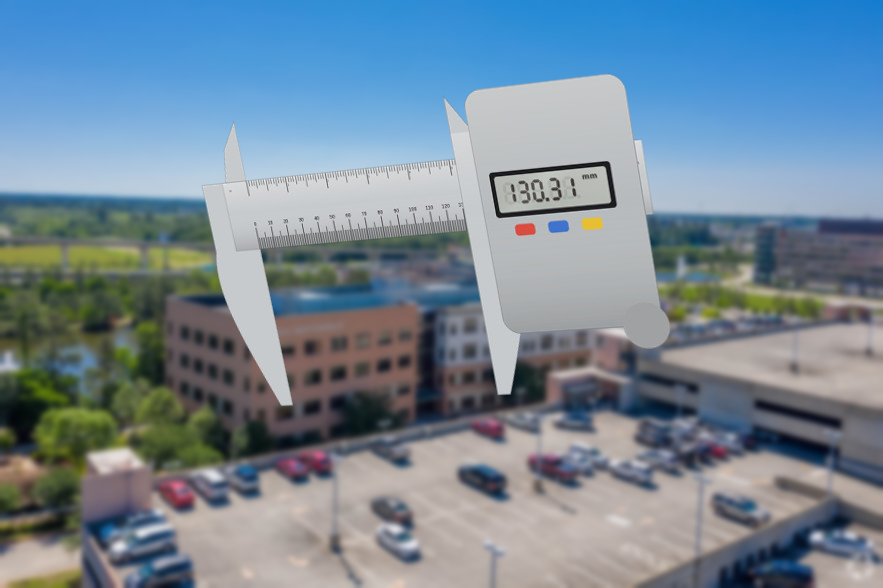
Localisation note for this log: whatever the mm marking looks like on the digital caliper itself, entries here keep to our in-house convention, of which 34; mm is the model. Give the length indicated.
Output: 130.31; mm
